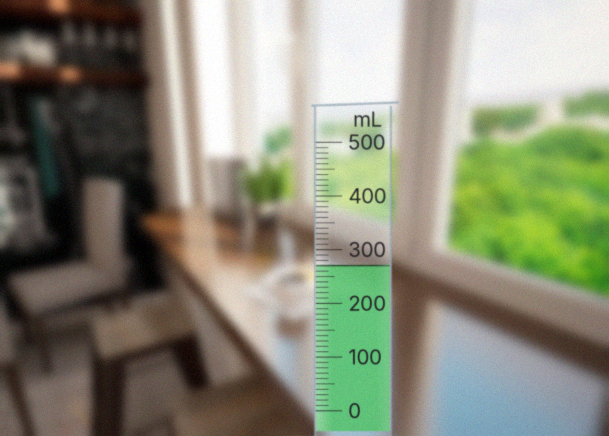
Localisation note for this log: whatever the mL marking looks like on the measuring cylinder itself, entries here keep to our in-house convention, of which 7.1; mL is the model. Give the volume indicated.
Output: 270; mL
